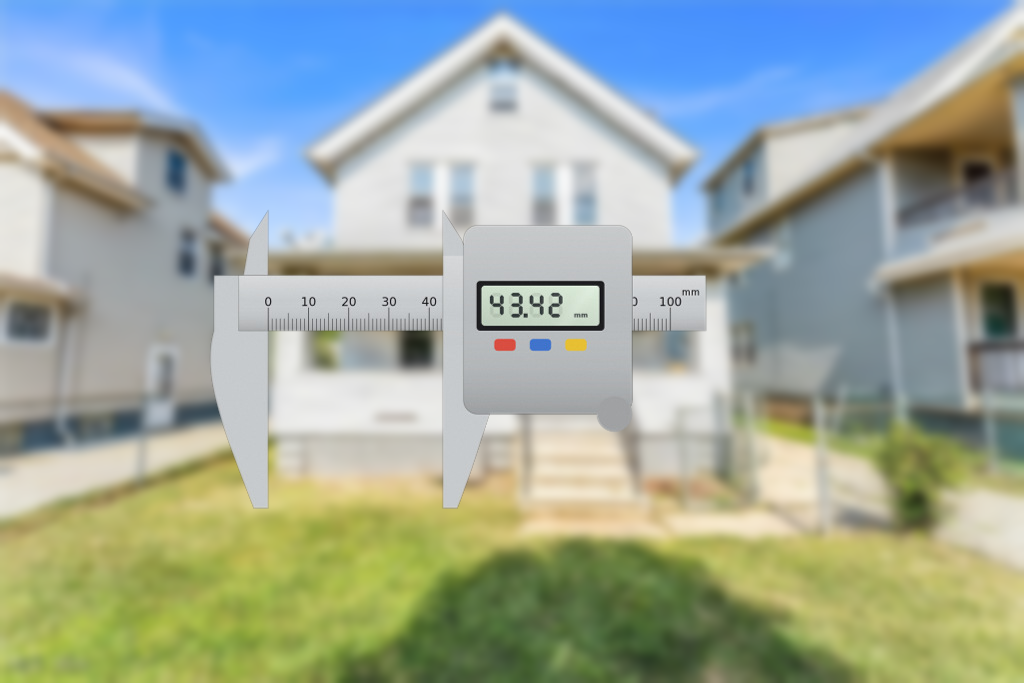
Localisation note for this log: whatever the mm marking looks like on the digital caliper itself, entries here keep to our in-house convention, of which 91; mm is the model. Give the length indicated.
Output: 43.42; mm
